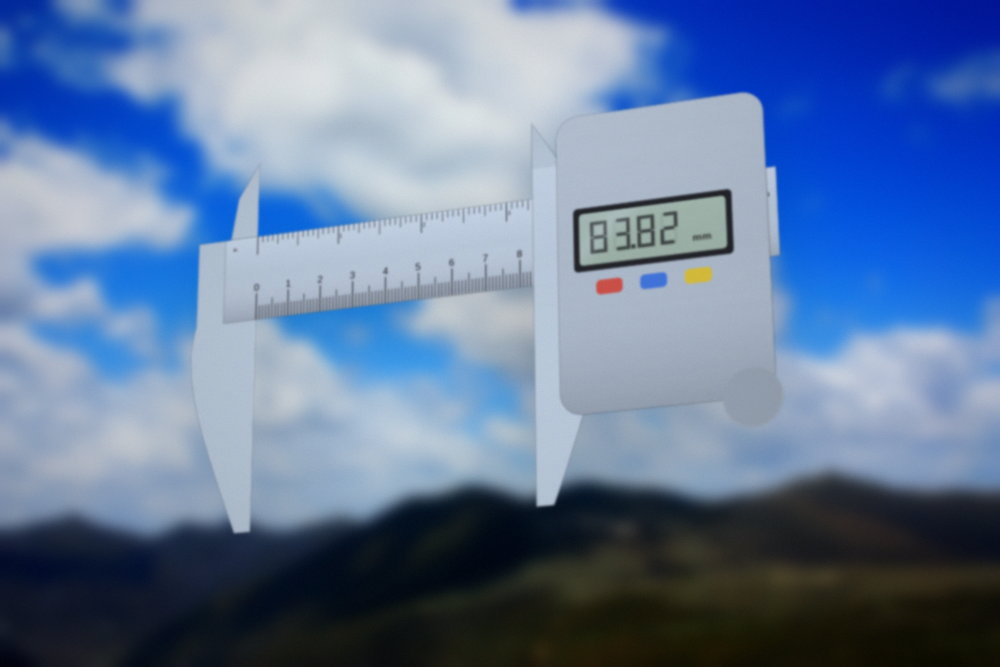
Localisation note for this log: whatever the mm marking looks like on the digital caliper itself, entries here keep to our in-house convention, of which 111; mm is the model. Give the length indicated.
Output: 83.82; mm
